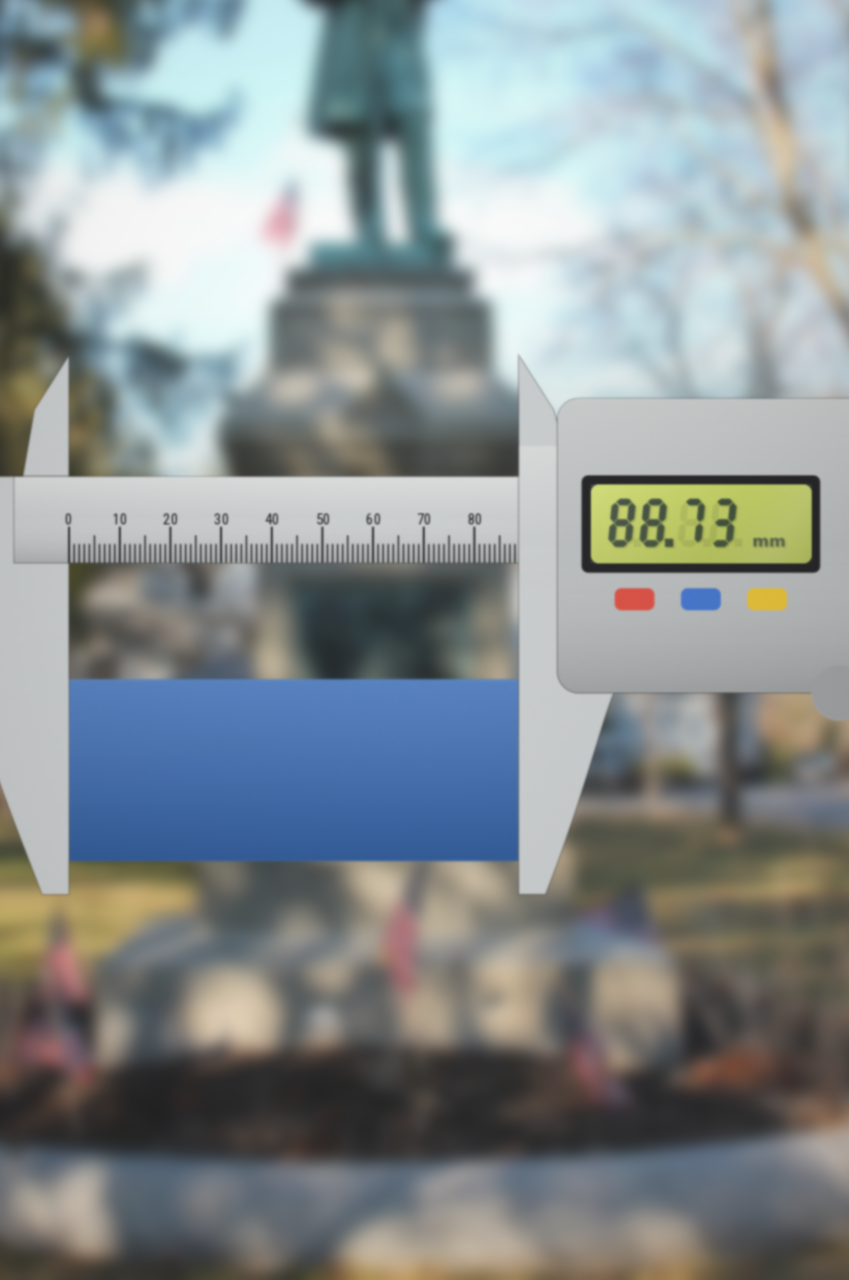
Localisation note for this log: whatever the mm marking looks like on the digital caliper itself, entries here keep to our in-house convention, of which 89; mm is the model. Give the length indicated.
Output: 88.73; mm
